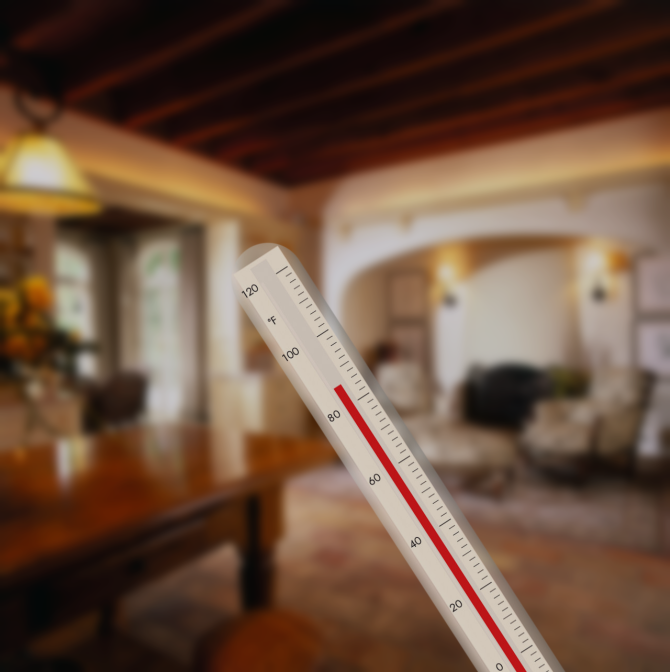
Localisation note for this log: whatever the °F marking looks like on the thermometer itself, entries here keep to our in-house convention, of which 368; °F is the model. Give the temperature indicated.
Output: 86; °F
